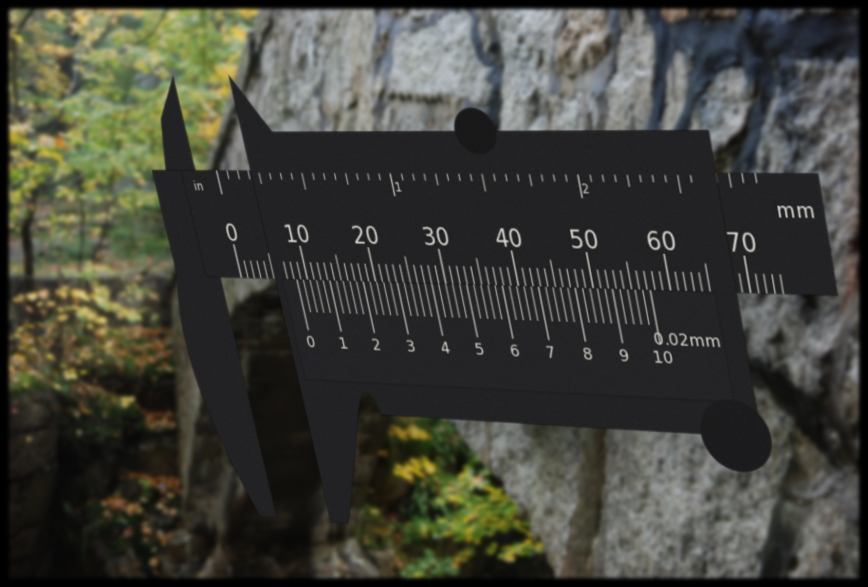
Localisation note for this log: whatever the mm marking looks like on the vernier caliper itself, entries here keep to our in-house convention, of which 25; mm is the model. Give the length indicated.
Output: 8.4; mm
